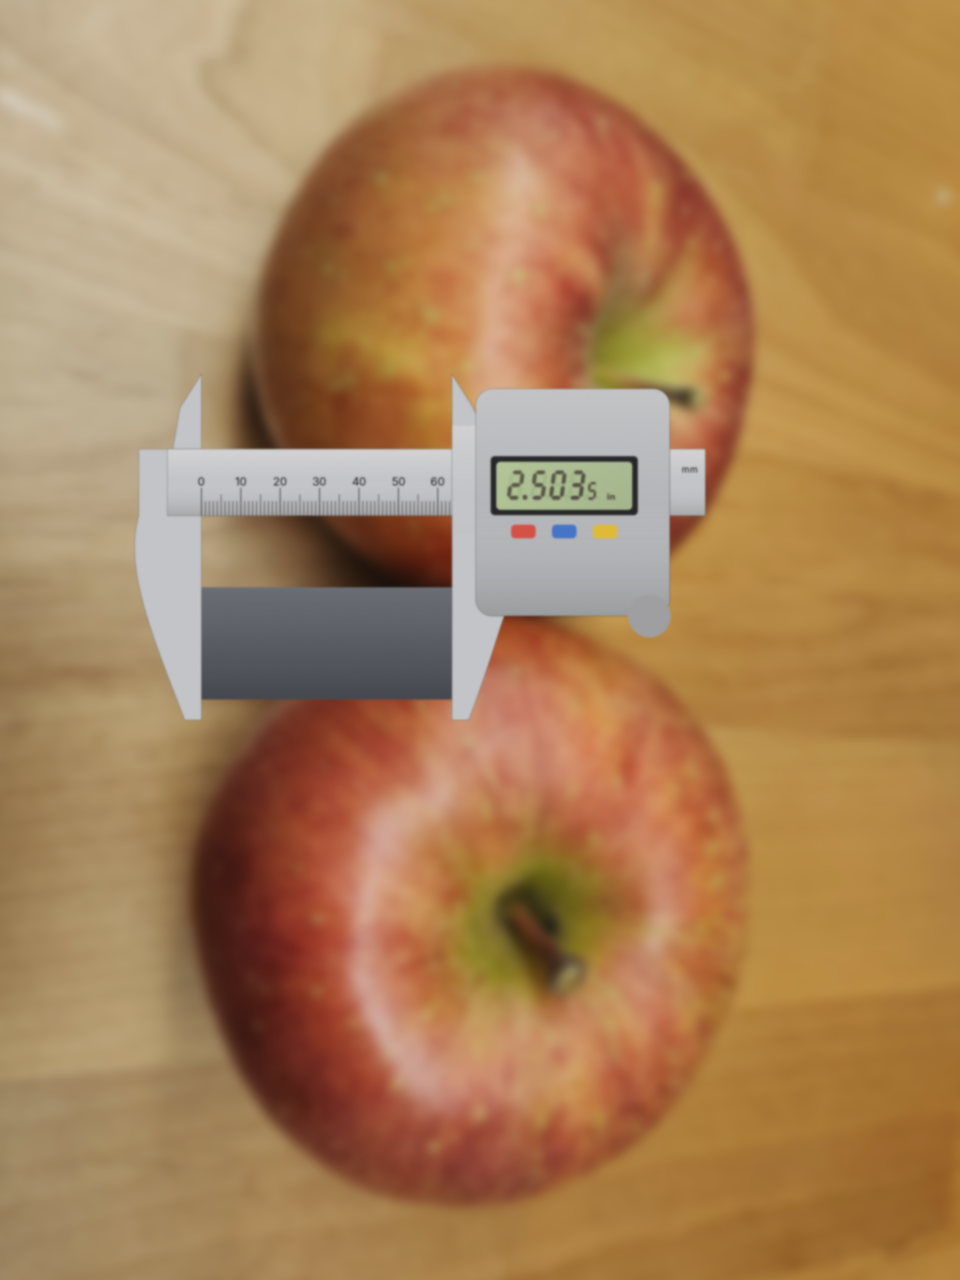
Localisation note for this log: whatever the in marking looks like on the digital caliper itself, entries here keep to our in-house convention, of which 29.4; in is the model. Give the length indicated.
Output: 2.5035; in
